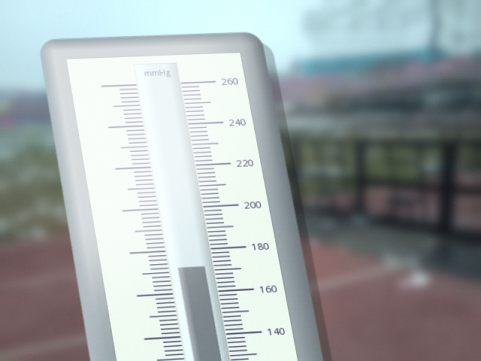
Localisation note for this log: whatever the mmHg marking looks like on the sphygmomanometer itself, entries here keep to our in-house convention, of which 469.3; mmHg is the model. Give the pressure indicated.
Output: 172; mmHg
